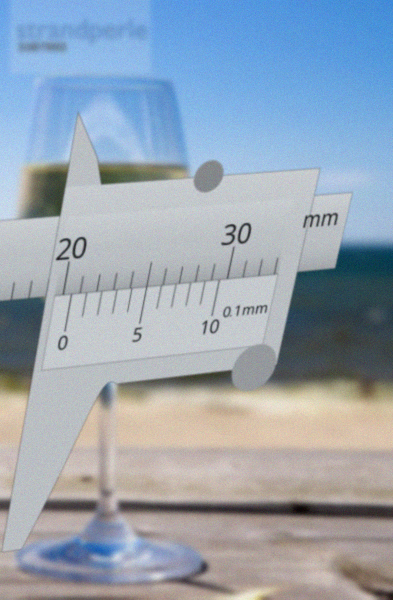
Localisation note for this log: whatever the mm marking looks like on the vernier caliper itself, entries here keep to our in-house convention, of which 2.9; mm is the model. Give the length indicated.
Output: 20.5; mm
